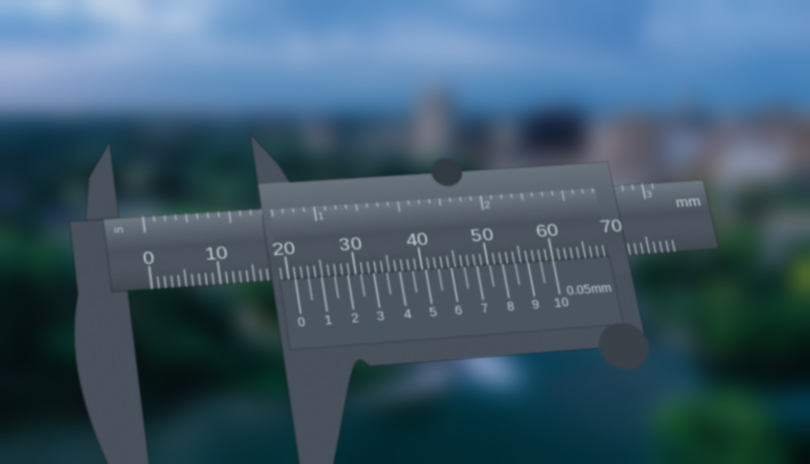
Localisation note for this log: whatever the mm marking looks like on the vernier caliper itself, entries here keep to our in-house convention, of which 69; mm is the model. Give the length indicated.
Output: 21.0; mm
